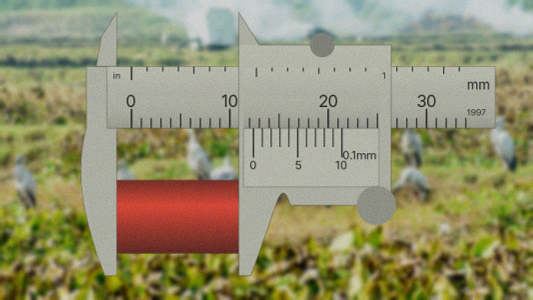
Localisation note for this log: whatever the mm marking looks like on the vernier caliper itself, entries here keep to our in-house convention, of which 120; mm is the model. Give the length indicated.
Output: 12.4; mm
